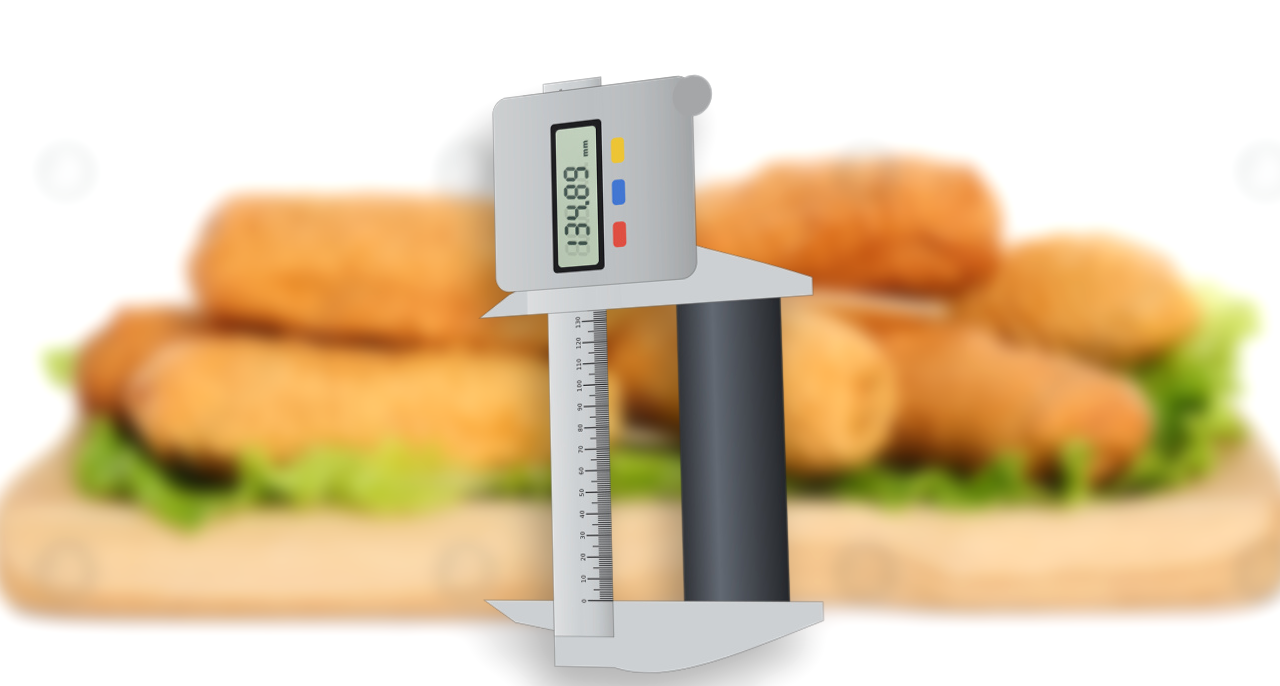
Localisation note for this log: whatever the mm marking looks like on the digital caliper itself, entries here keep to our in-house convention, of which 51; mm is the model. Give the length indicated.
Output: 134.89; mm
